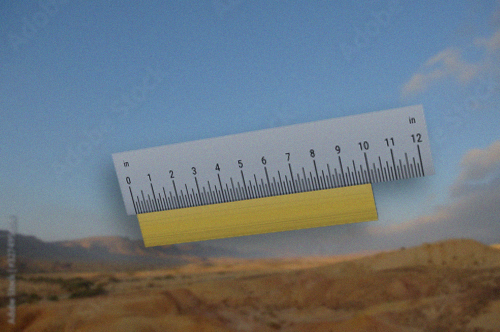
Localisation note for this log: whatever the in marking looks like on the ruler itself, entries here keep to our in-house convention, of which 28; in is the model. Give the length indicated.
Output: 10; in
